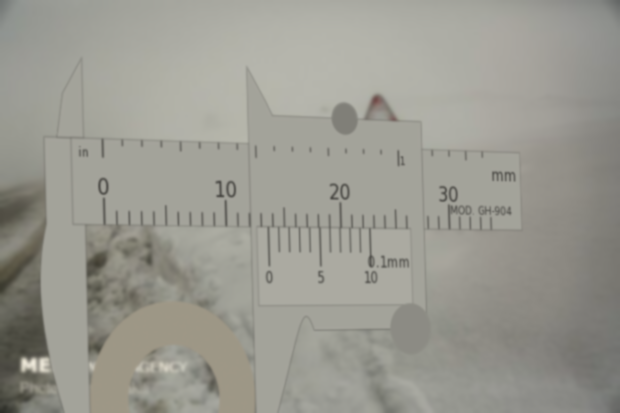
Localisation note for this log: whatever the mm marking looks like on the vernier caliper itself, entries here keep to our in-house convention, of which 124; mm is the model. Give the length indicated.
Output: 13.6; mm
